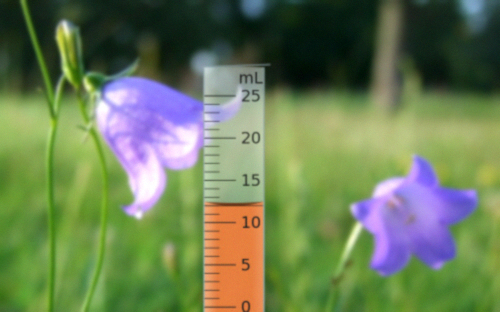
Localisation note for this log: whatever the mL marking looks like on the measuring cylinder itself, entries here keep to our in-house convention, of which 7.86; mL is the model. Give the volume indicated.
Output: 12; mL
